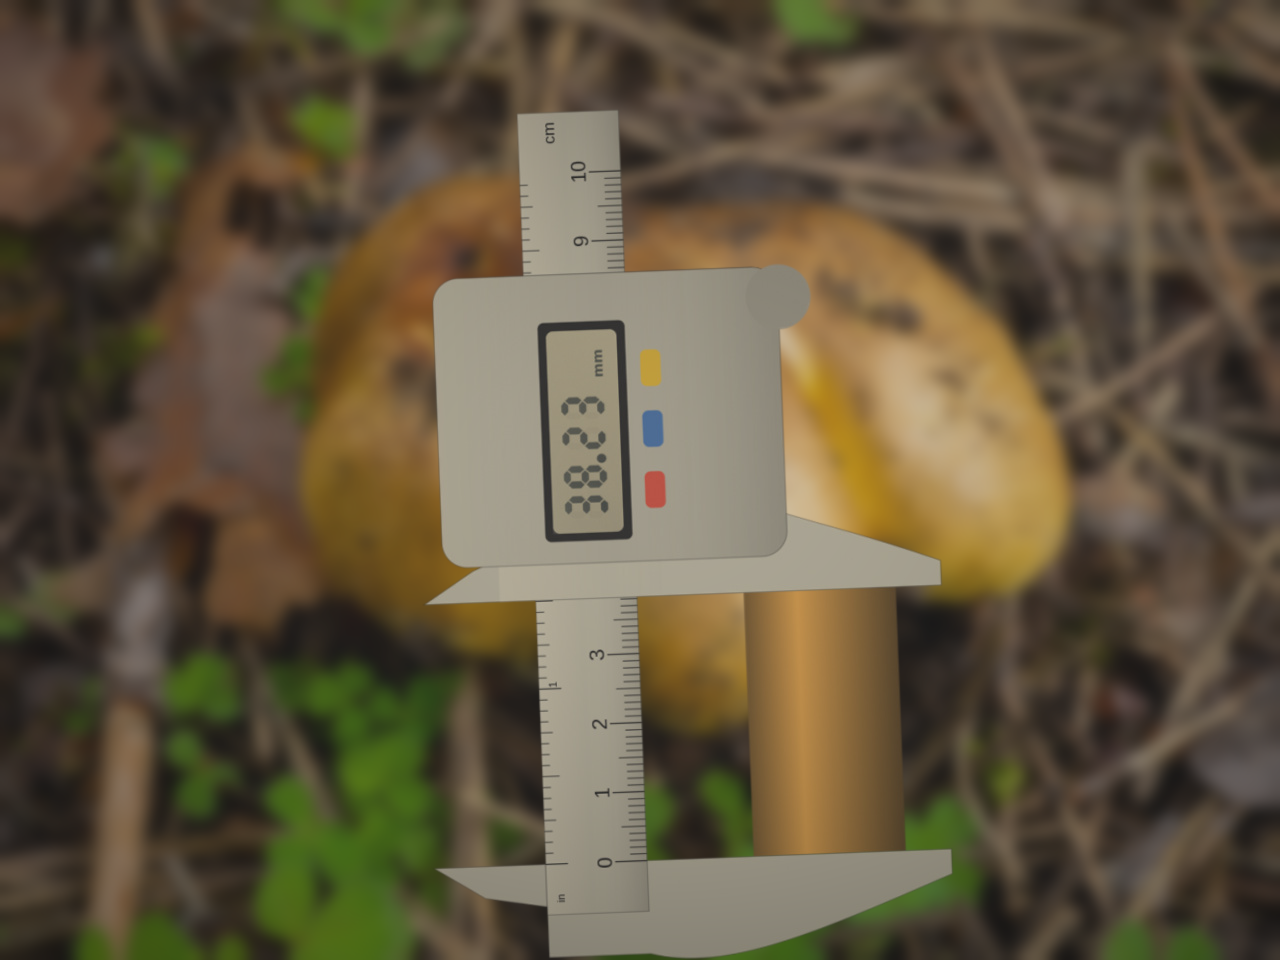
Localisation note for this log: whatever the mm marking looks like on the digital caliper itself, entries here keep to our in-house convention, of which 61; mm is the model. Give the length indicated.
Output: 38.23; mm
